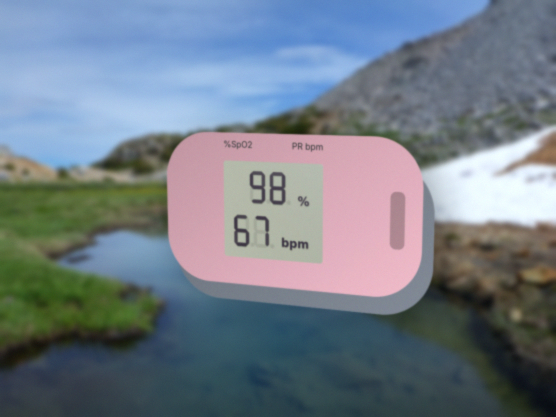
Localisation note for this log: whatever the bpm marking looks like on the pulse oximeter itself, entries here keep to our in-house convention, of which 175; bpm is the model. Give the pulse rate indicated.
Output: 67; bpm
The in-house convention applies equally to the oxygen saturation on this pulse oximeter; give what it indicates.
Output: 98; %
